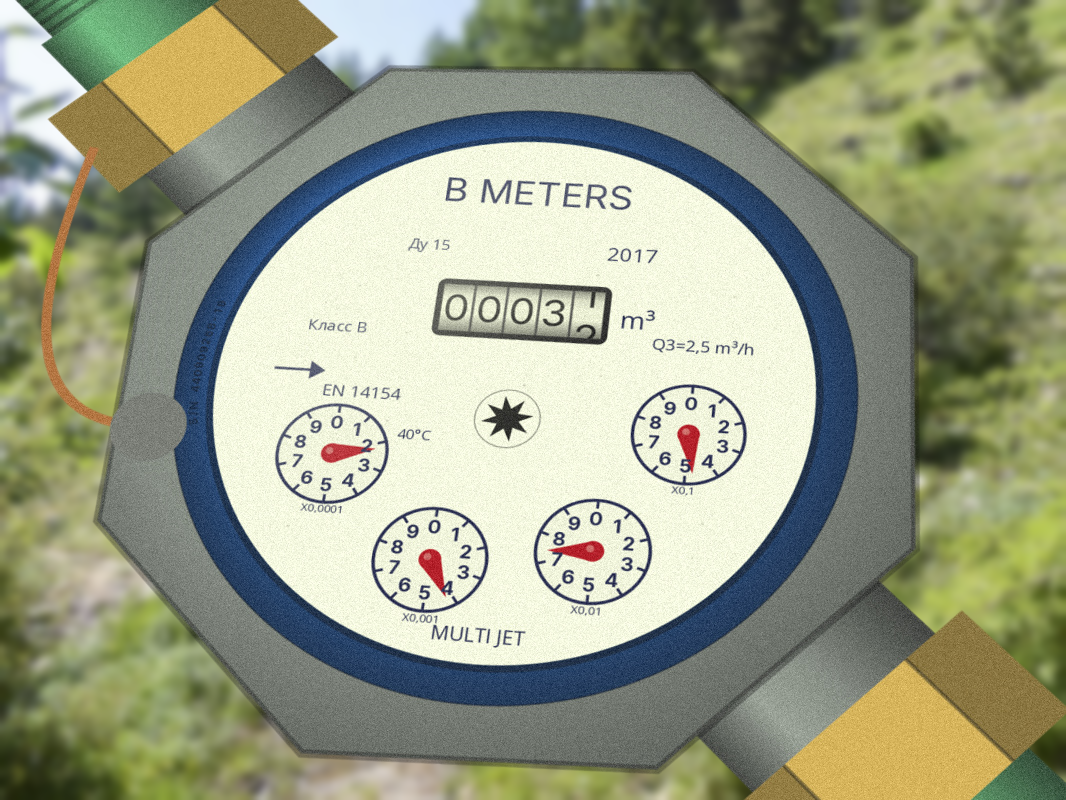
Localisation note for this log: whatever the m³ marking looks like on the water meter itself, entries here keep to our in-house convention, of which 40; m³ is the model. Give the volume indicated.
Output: 31.4742; m³
